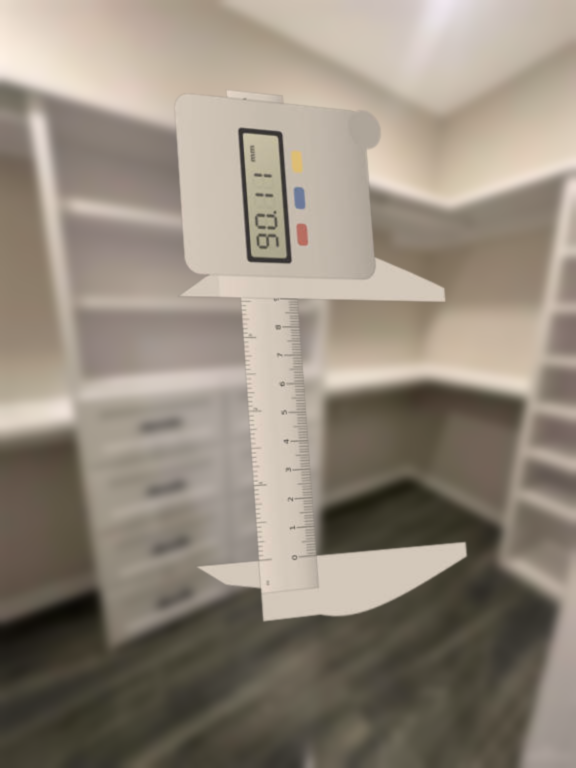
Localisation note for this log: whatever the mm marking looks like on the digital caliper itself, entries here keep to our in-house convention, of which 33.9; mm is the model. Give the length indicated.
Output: 90.11; mm
